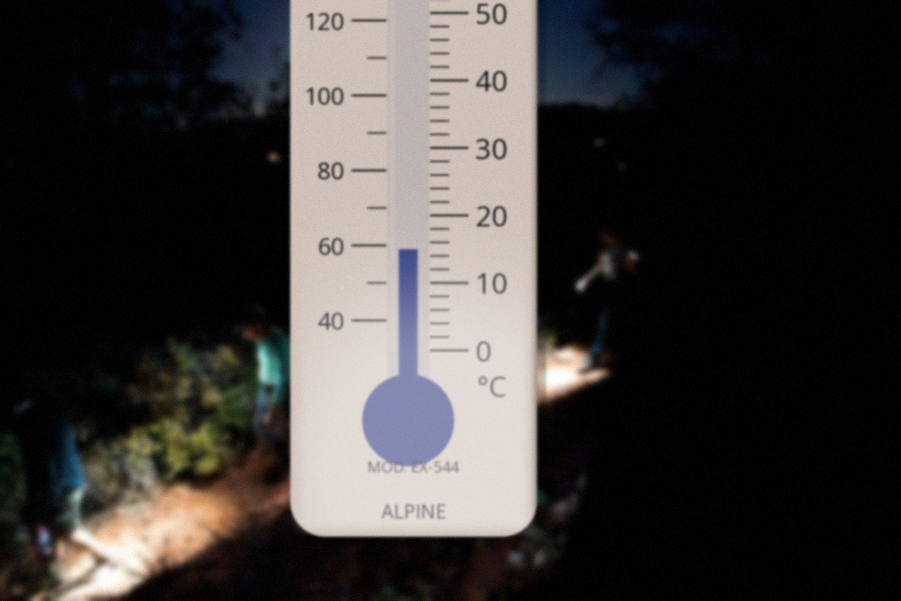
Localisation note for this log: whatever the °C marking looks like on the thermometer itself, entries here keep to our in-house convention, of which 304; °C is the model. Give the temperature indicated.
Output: 15; °C
